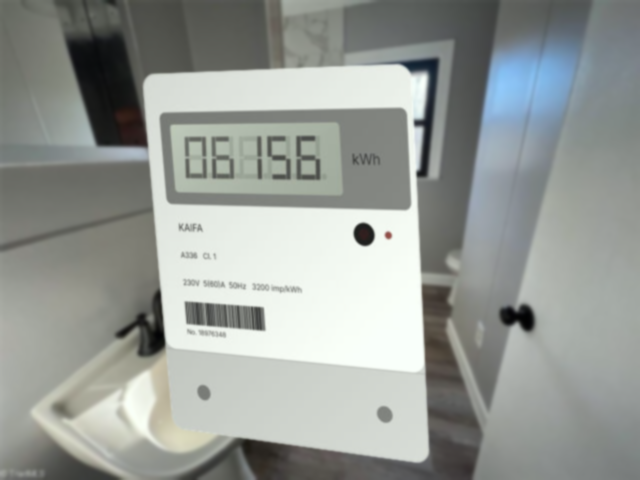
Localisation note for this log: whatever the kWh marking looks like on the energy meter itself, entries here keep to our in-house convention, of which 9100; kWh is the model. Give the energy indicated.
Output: 6156; kWh
